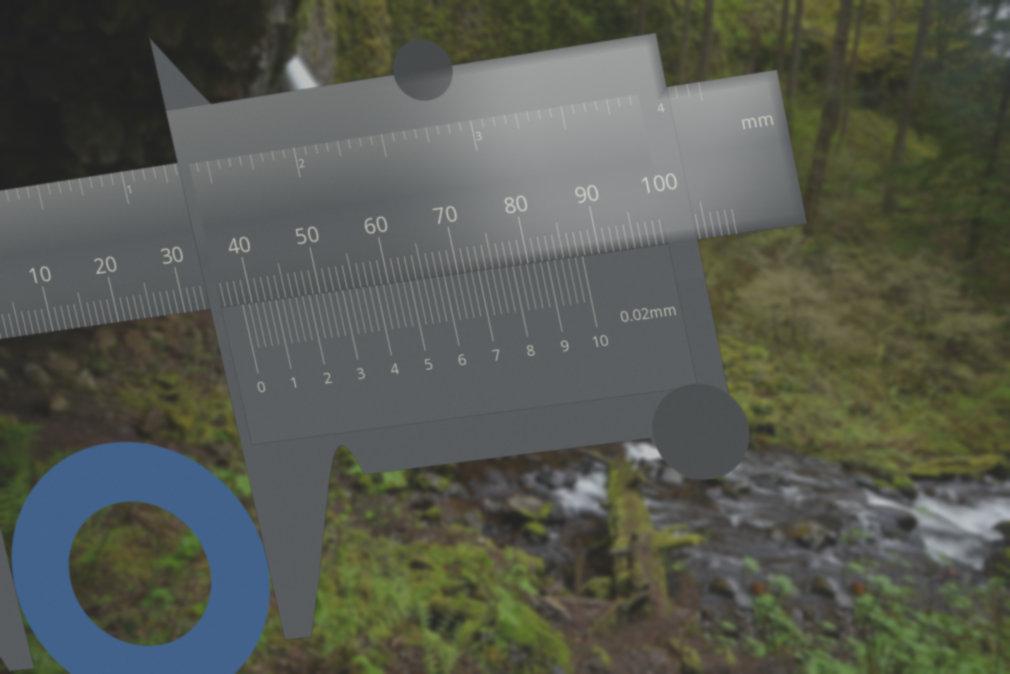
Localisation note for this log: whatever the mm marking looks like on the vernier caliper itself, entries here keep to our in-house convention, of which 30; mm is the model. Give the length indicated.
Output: 38.6; mm
